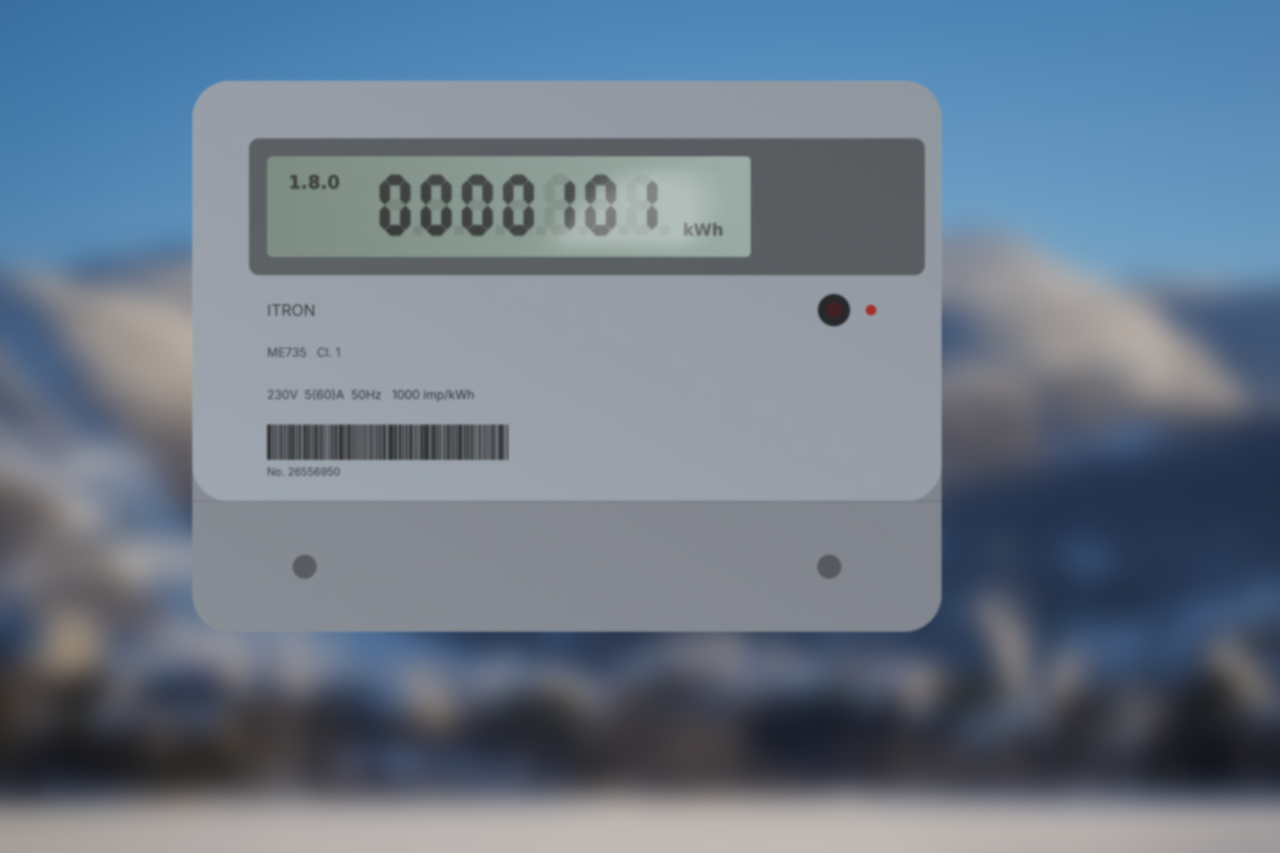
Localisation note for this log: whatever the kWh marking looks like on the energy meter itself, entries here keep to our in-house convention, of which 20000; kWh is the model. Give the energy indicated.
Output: 101; kWh
